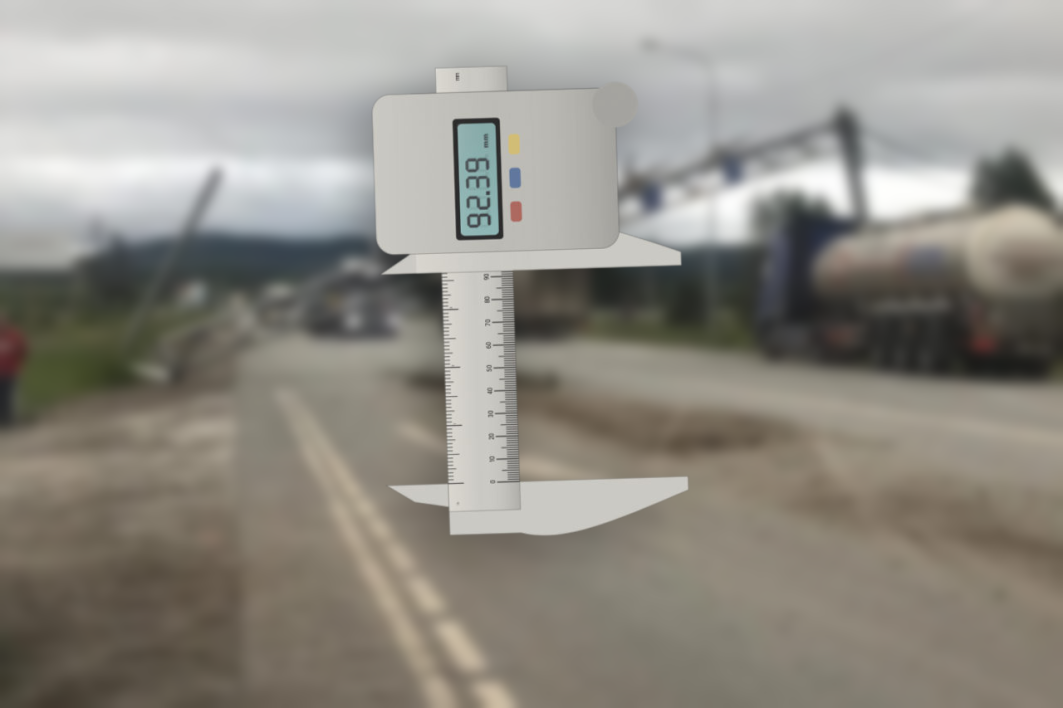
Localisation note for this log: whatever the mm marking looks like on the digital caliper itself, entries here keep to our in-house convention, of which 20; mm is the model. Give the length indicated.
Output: 92.39; mm
